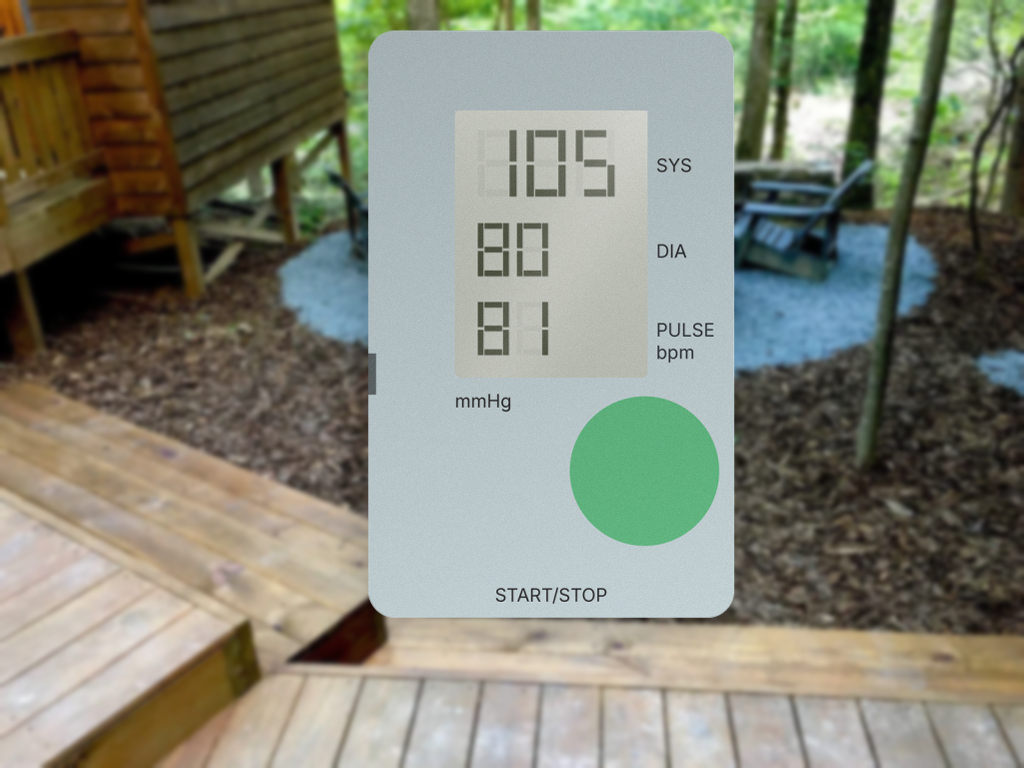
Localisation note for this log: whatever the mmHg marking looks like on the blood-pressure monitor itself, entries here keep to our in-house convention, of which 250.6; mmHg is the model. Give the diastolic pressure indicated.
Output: 80; mmHg
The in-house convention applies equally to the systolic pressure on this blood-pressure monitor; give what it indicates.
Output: 105; mmHg
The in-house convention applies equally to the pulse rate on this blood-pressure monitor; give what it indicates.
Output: 81; bpm
